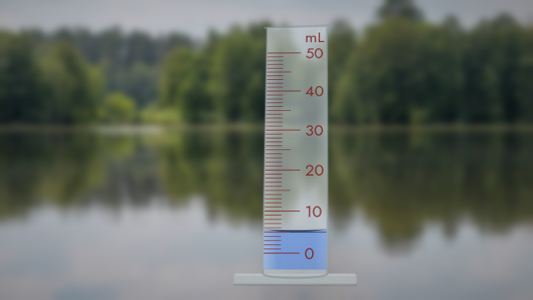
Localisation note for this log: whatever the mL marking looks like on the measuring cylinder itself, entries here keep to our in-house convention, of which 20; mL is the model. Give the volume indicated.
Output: 5; mL
